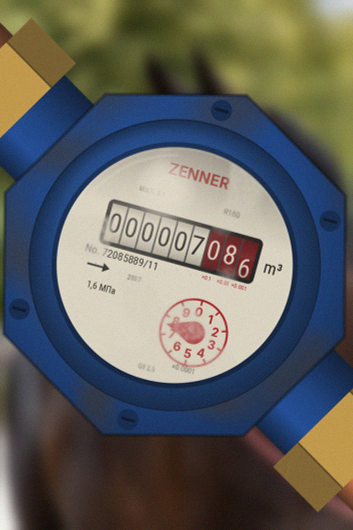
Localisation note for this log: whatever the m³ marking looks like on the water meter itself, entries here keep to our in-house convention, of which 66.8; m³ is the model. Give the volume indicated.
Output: 7.0857; m³
